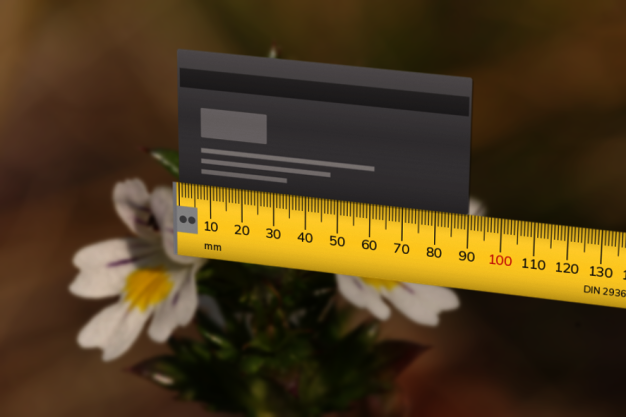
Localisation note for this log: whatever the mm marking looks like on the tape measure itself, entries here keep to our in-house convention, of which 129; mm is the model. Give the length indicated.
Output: 90; mm
